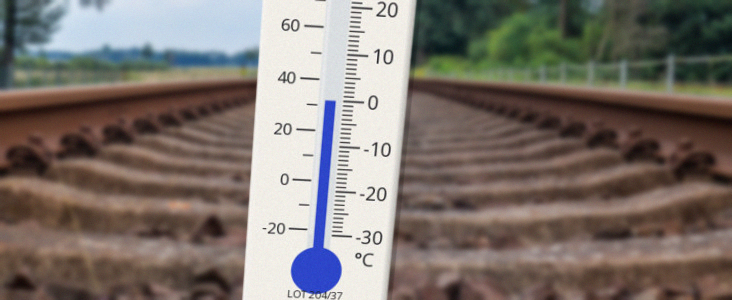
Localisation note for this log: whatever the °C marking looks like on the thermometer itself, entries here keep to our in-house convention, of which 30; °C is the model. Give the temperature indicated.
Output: 0; °C
